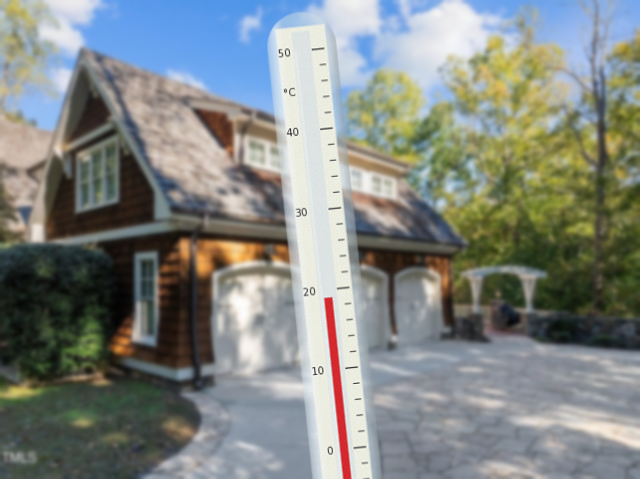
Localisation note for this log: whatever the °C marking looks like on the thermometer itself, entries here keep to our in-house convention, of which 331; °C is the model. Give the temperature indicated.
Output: 19; °C
